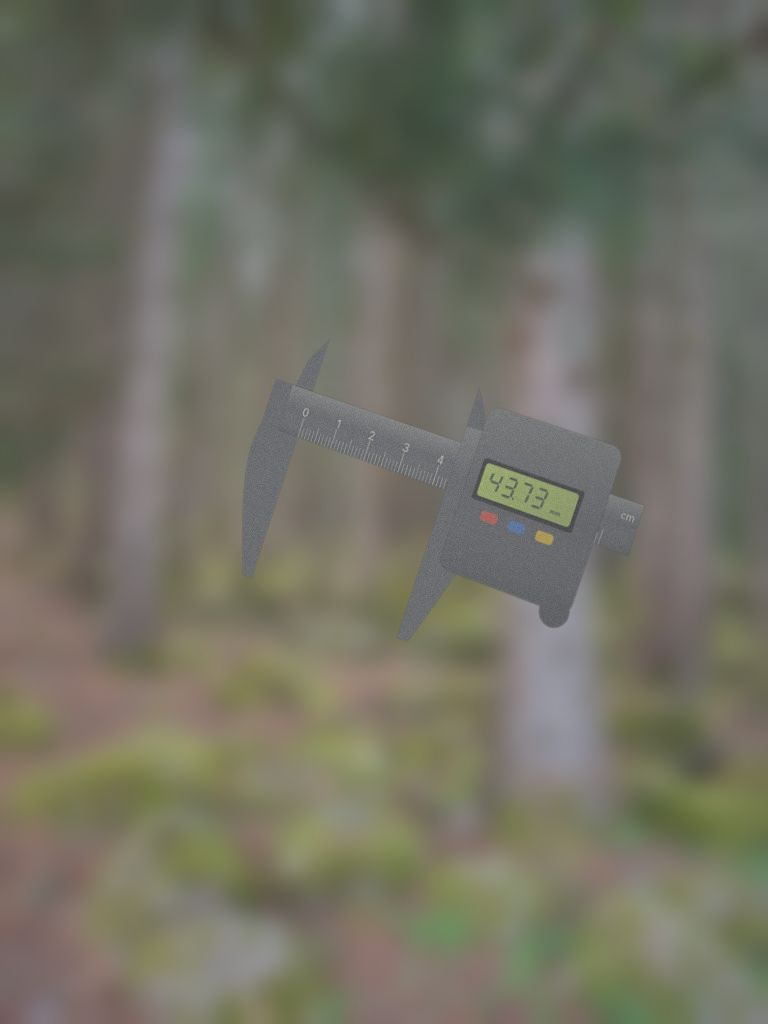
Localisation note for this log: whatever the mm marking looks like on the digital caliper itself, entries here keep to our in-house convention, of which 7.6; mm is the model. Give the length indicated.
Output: 43.73; mm
